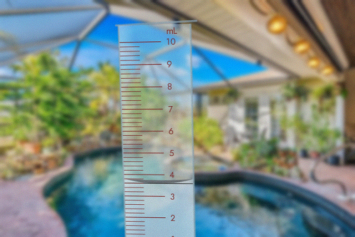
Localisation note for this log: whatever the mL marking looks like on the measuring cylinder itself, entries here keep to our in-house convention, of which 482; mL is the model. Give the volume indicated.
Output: 3.6; mL
